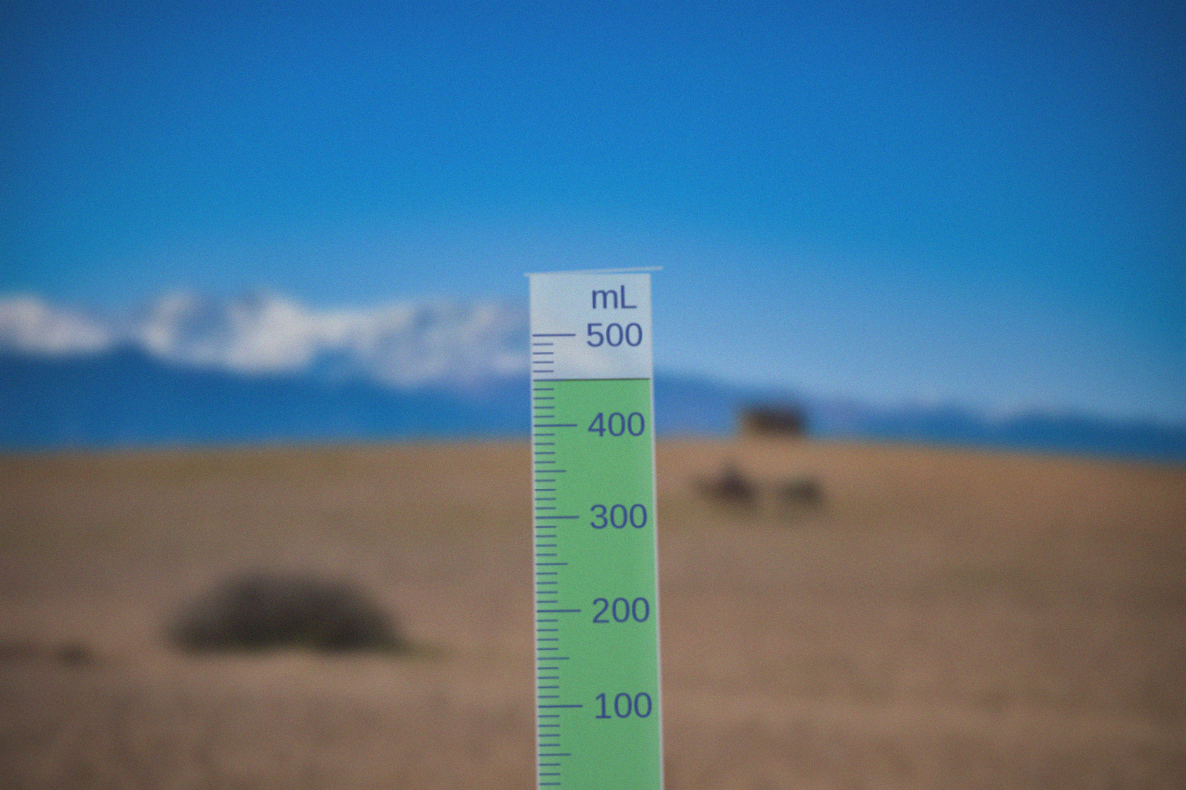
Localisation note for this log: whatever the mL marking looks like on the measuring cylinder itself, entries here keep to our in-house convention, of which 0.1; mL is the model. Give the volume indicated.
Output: 450; mL
